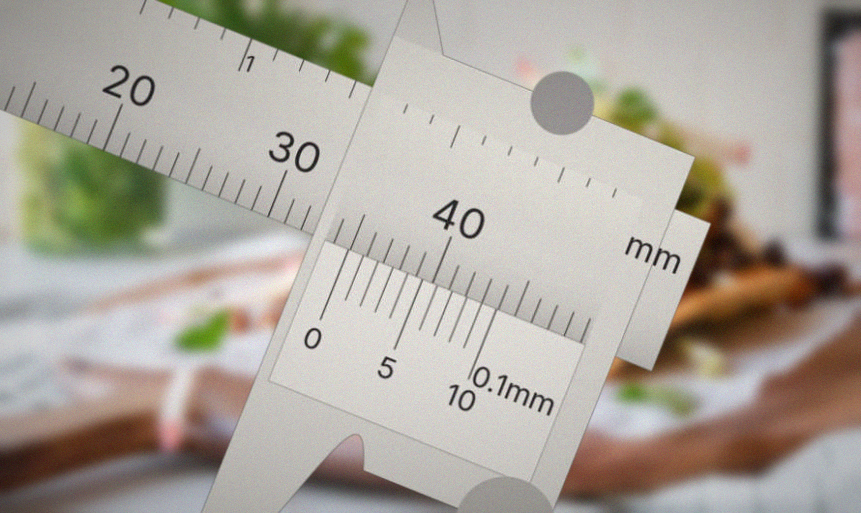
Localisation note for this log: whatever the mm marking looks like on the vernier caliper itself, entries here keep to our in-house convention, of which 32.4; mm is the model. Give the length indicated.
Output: 34.9; mm
